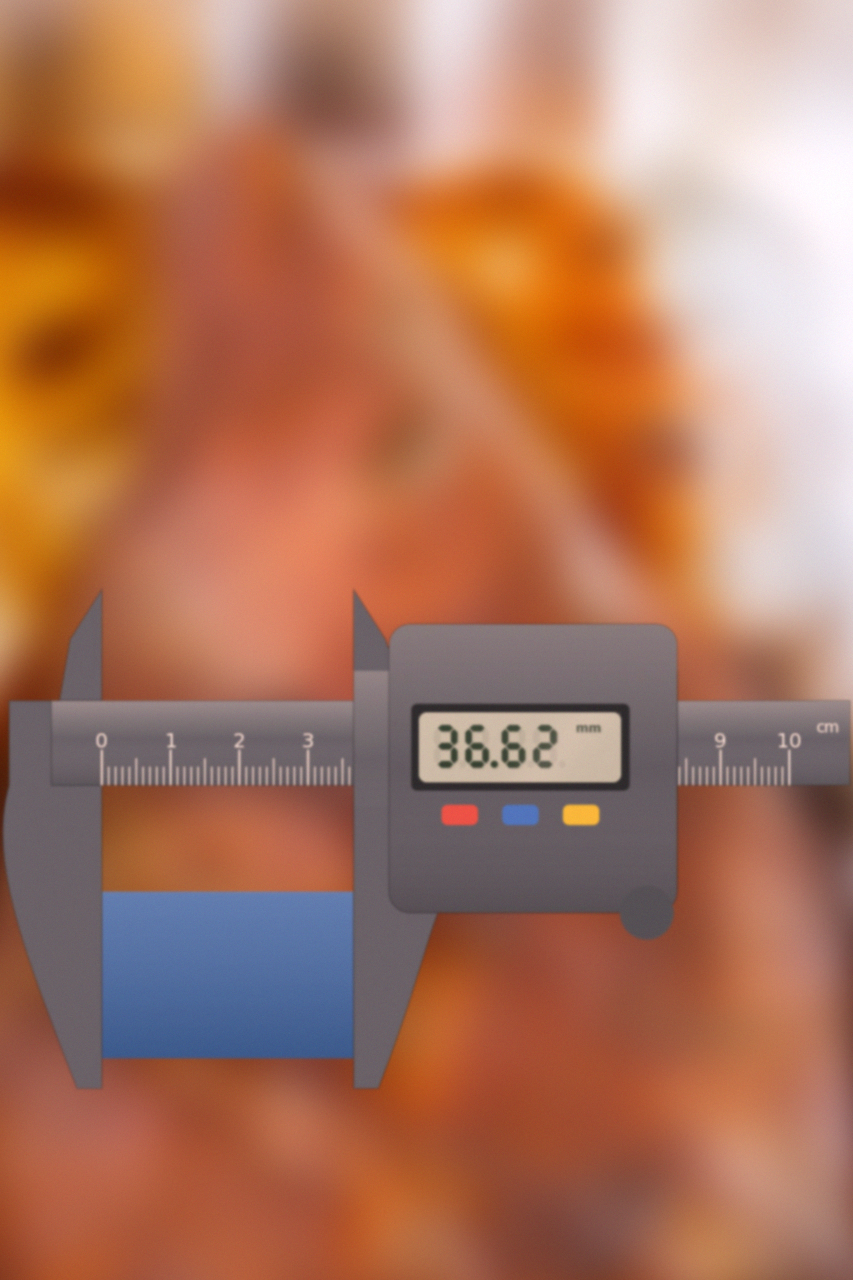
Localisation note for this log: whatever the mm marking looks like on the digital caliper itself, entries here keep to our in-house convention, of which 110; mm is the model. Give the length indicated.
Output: 36.62; mm
